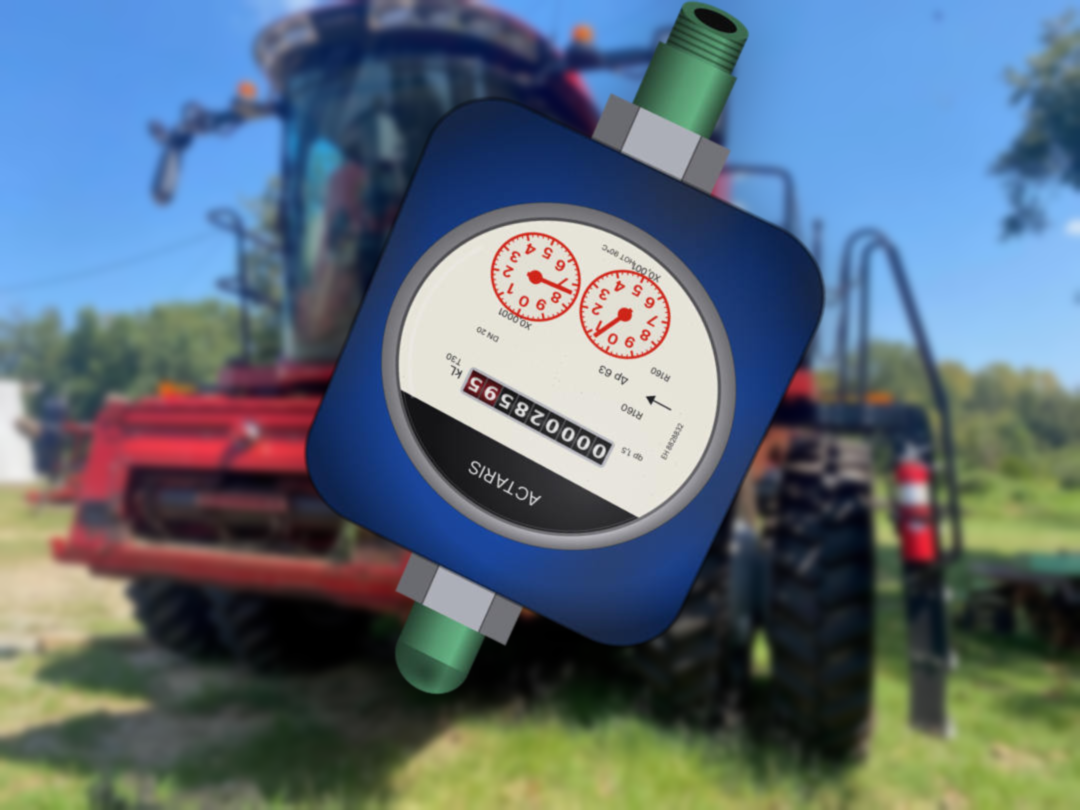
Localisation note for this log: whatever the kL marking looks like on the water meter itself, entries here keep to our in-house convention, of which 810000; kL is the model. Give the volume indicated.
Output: 285.9507; kL
